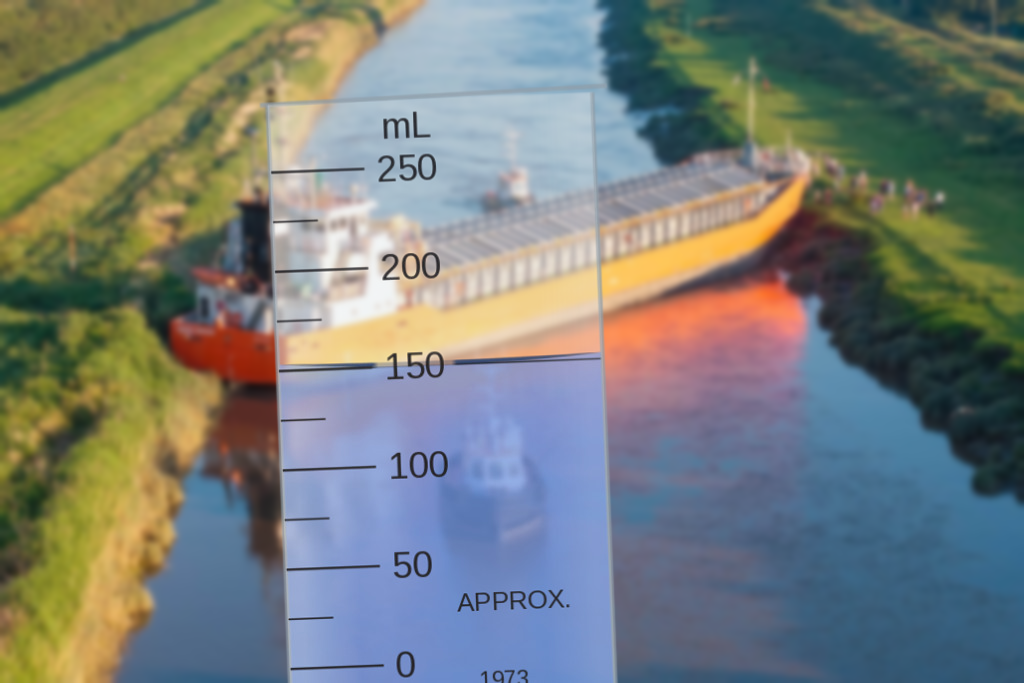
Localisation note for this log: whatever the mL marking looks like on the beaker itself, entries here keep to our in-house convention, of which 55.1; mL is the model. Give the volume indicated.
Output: 150; mL
